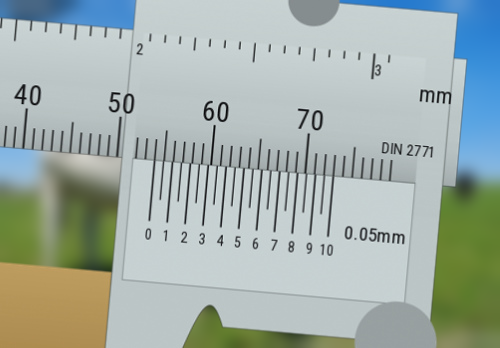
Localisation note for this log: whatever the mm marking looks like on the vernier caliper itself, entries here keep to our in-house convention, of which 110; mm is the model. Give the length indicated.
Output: 54.0; mm
